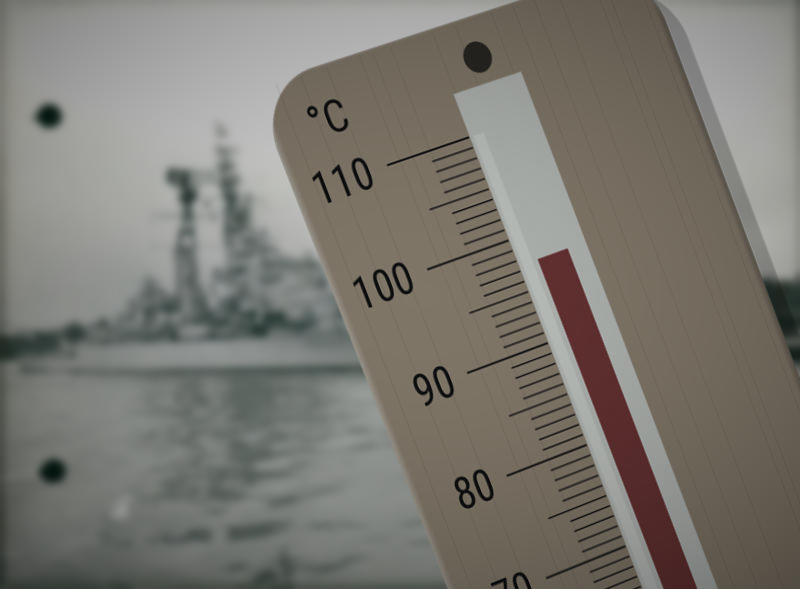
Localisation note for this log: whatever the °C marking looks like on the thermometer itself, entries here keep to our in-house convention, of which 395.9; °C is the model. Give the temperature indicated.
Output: 97.5; °C
